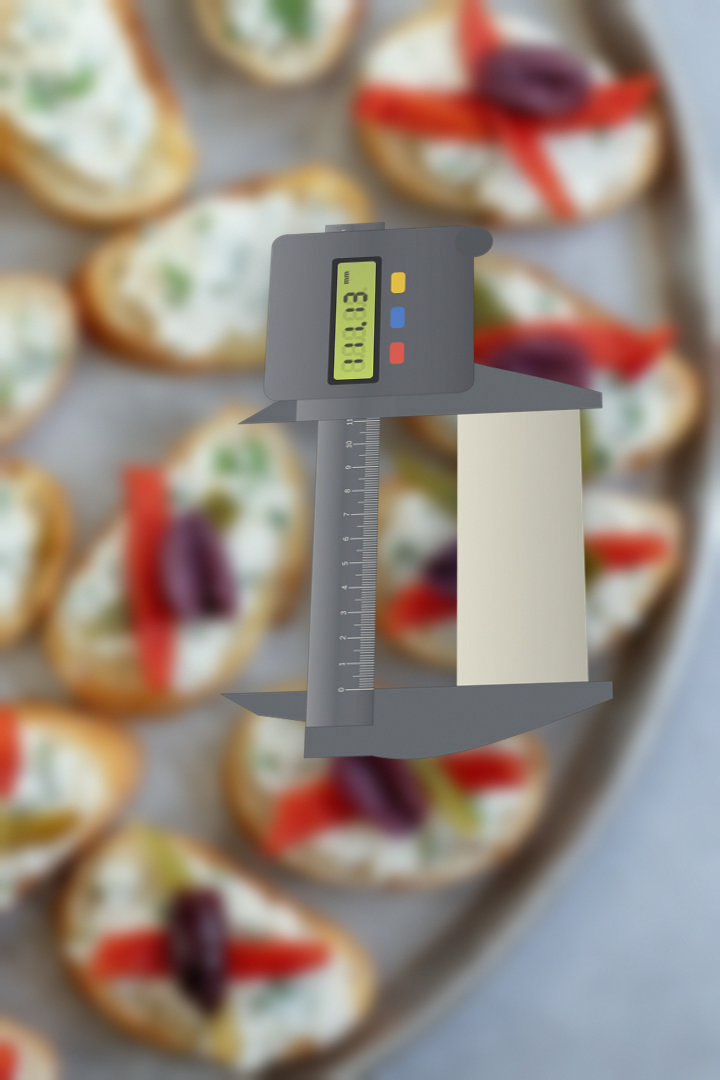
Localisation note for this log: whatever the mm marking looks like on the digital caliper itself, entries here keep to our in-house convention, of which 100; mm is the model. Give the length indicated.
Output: 111.13; mm
